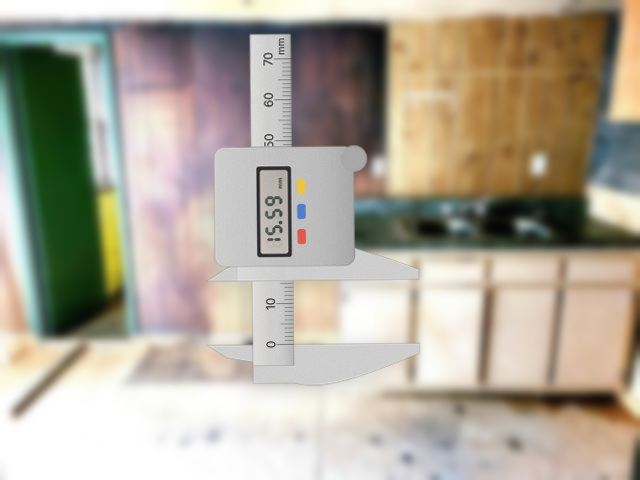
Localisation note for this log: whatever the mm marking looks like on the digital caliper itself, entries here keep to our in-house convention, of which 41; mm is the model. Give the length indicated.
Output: 15.59; mm
